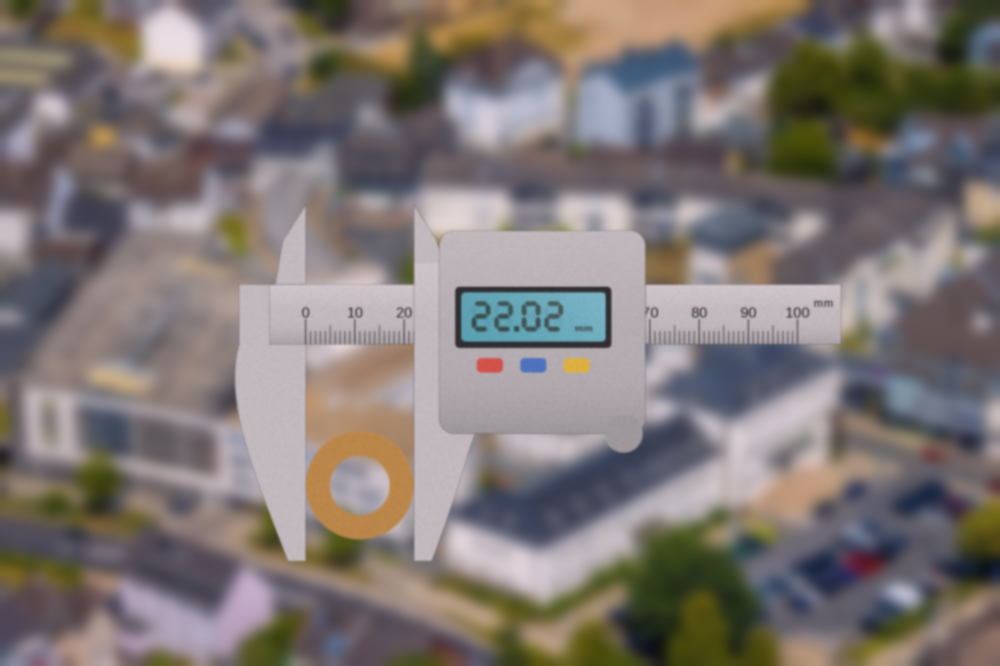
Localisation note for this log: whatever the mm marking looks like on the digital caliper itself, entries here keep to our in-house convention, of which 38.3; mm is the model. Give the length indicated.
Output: 22.02; mm
